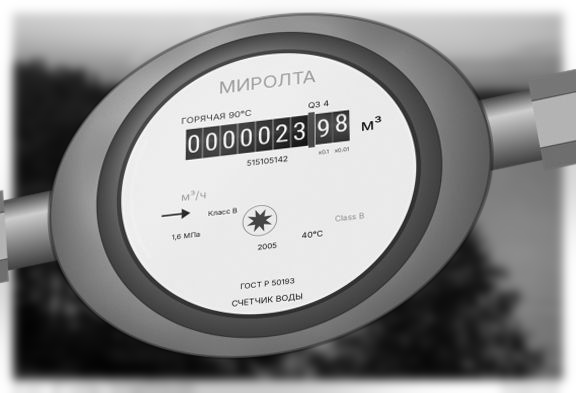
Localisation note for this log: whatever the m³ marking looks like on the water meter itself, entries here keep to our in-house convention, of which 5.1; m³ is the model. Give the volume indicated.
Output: 23.98; m³
